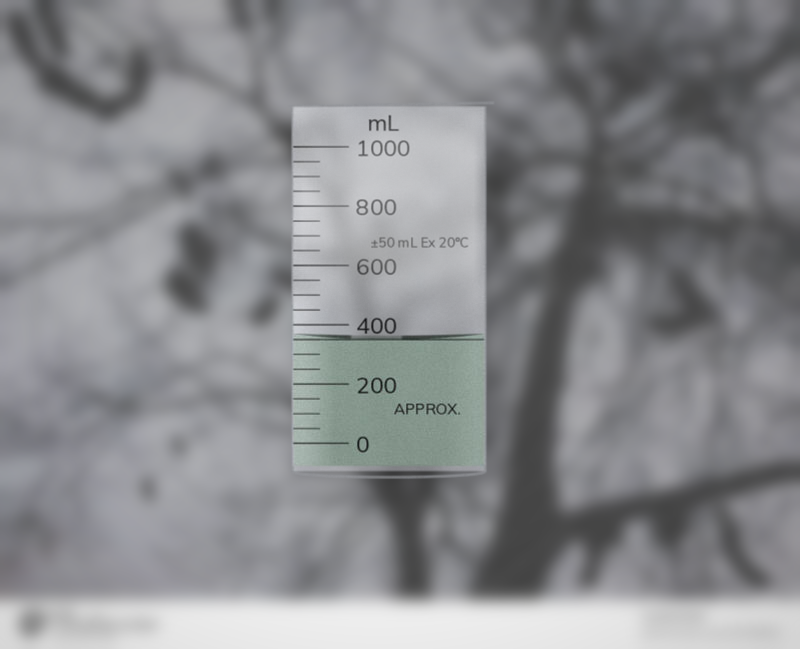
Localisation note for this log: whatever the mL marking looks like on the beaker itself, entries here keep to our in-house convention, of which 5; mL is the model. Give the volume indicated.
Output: 350; mL
